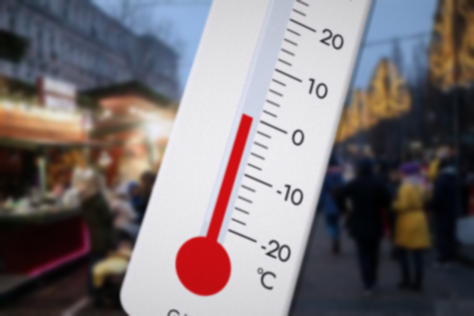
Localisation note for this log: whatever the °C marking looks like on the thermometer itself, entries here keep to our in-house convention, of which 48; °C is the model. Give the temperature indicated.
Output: 0; °C
